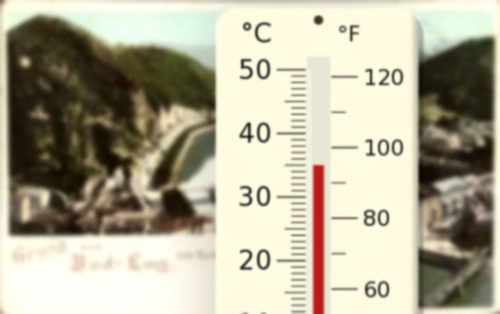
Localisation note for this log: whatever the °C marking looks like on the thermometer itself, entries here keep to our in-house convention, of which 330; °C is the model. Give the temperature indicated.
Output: 35; °C
